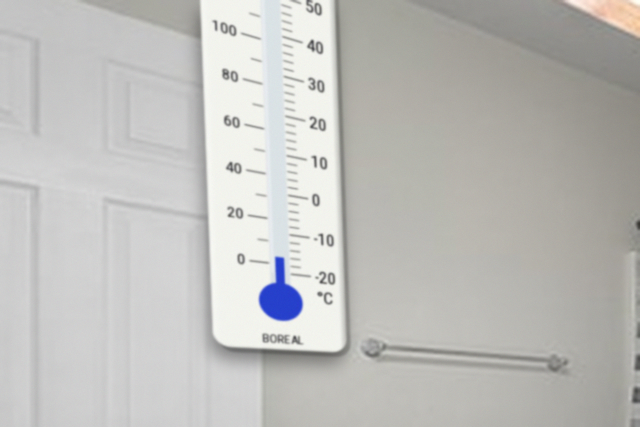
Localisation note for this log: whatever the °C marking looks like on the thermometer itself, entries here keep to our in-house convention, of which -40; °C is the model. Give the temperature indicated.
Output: -16; °C
